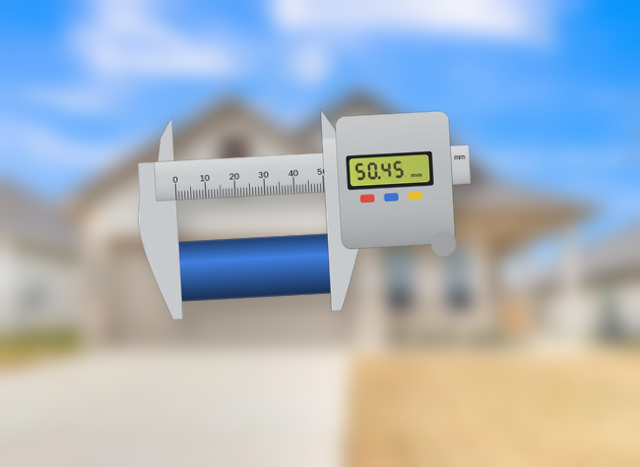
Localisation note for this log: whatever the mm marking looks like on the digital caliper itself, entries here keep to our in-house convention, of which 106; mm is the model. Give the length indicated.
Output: 50.45; mm
